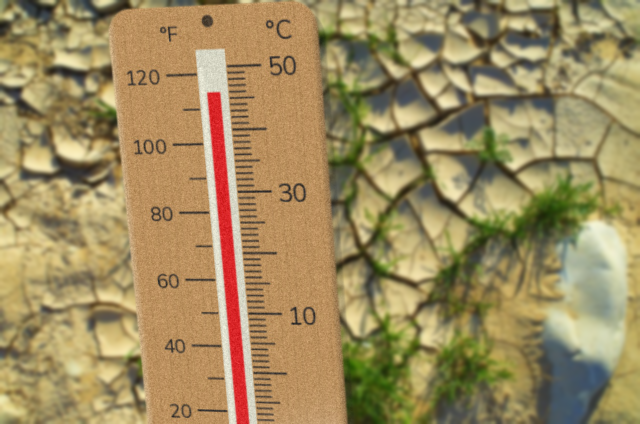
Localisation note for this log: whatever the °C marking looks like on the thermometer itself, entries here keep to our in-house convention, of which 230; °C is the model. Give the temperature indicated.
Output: 46; °C
